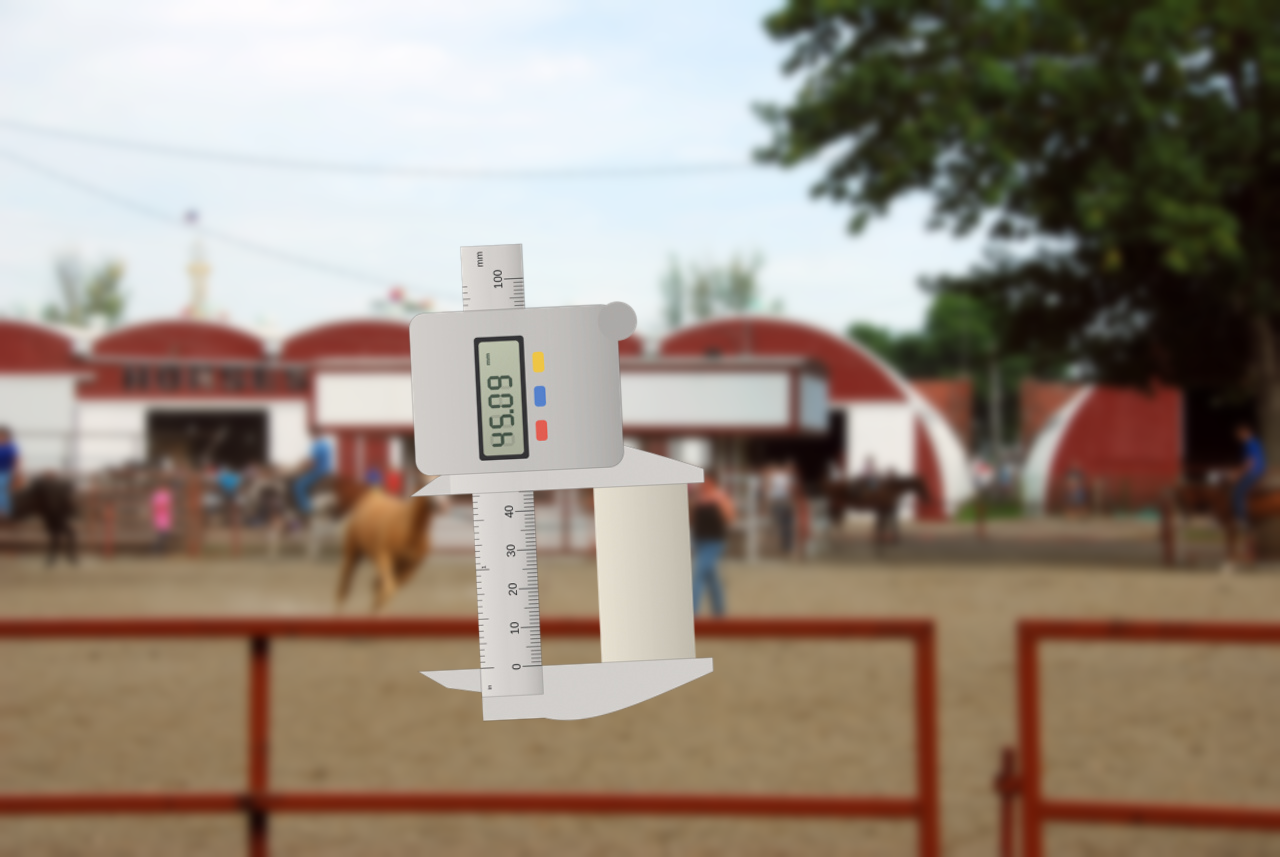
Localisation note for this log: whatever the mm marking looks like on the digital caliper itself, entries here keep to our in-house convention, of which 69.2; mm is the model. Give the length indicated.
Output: 45.09; mm
